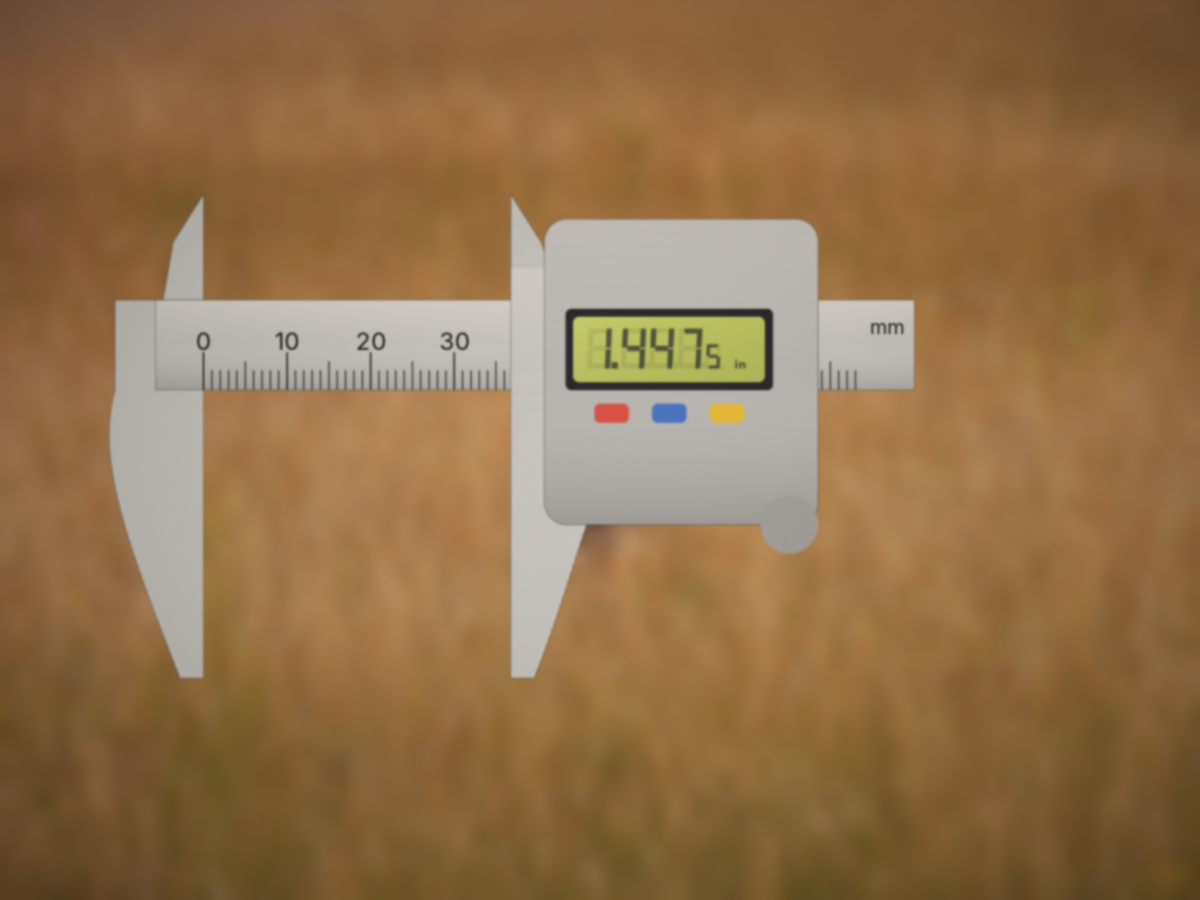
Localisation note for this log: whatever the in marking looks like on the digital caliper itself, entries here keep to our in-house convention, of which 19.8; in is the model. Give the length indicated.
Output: 1.4475; in
